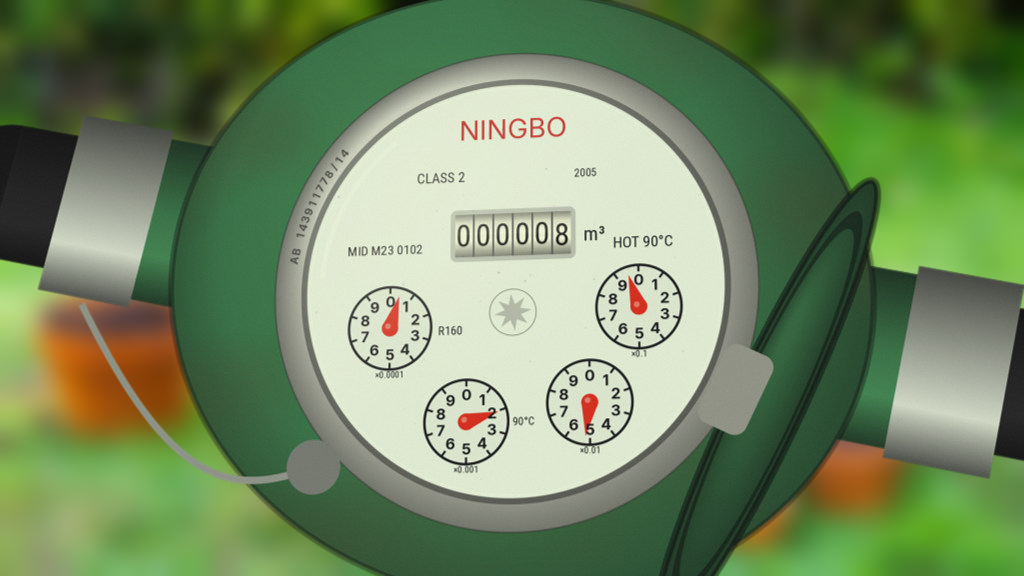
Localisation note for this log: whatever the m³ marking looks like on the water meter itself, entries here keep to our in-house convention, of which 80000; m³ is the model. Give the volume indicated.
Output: 7.9520; m³
